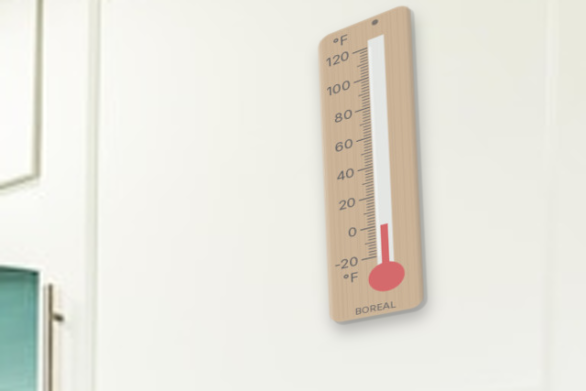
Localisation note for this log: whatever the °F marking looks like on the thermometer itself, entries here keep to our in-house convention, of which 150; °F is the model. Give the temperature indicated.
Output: 0; °F
